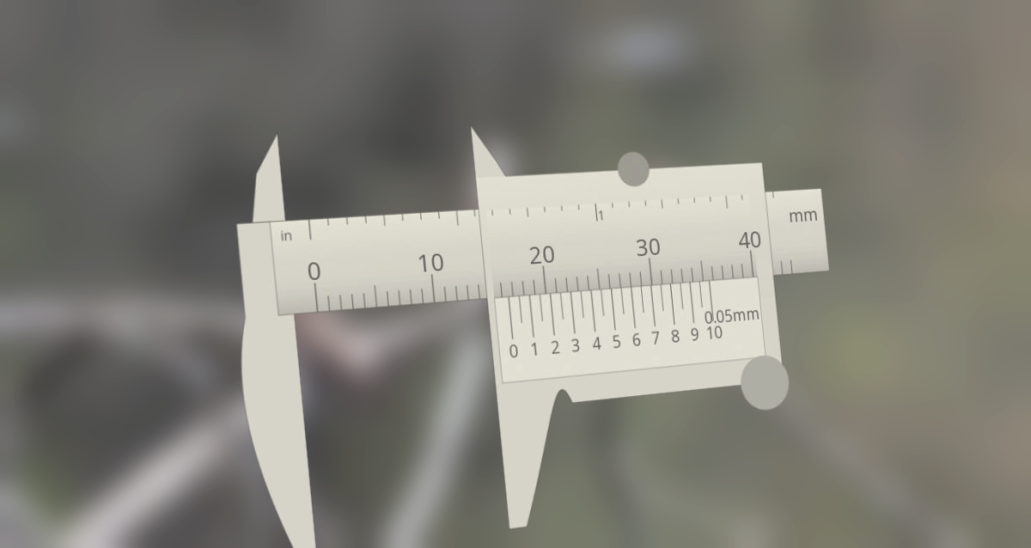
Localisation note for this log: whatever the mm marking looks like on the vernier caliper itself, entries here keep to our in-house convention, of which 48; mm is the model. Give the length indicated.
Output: 16.6; mm
